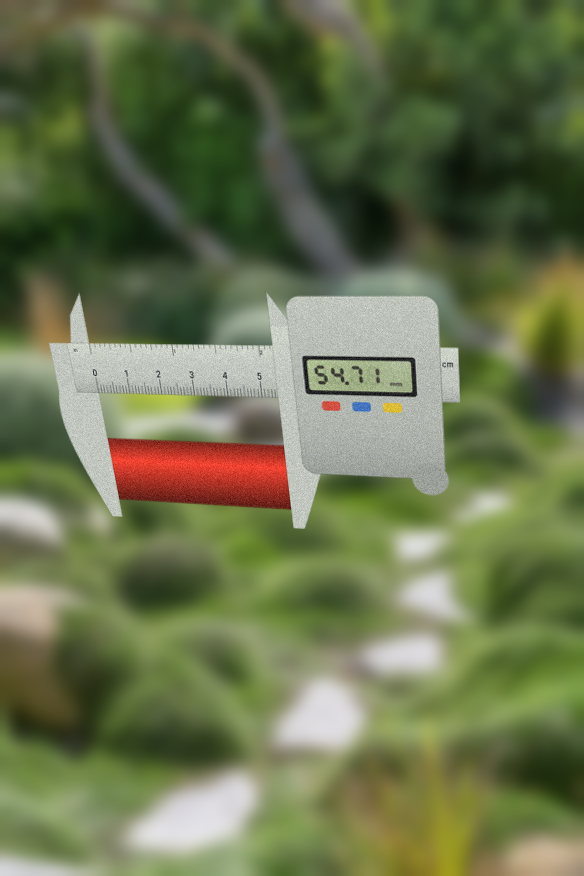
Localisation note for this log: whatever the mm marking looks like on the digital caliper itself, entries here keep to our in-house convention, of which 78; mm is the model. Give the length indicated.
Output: 54.71; mm
